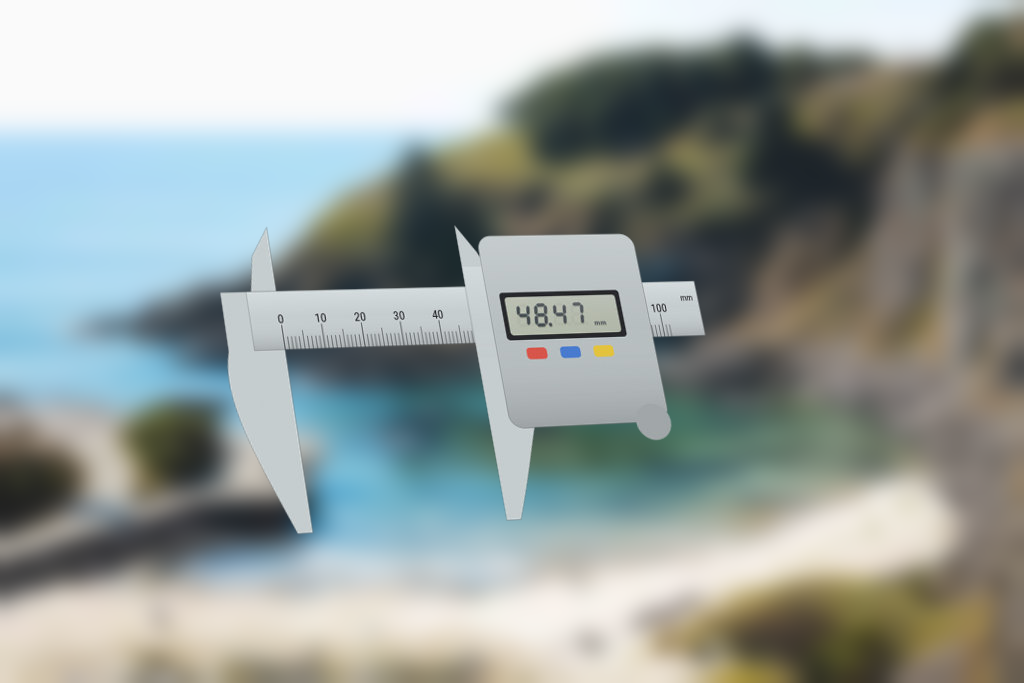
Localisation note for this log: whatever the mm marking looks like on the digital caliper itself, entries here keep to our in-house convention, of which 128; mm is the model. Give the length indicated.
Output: 48.47; mm
